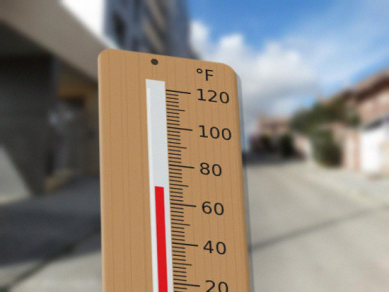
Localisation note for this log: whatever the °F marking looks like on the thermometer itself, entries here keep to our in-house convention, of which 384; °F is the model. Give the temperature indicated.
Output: 68; °F
